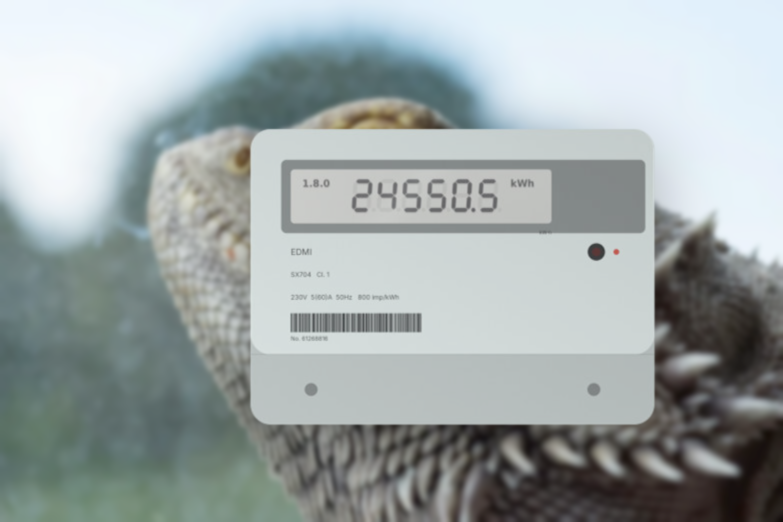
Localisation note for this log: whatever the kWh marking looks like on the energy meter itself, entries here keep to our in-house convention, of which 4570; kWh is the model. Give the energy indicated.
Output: 24550.5; kWh
